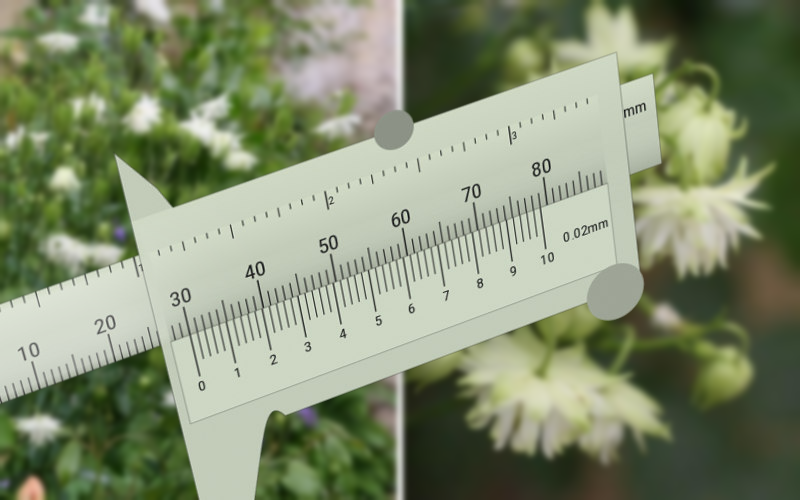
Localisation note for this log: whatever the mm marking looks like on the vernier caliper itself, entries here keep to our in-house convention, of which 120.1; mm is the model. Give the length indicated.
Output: 30.0; mm
